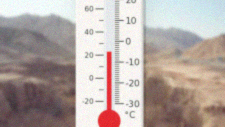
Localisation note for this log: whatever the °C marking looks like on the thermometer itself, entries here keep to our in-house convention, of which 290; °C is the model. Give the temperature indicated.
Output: -5; °C
